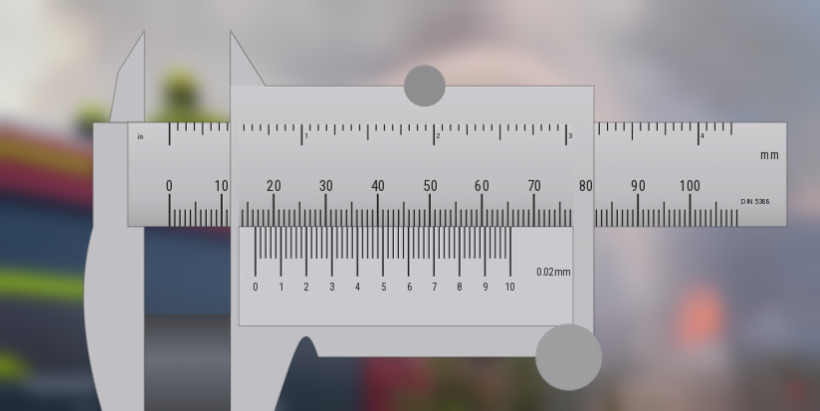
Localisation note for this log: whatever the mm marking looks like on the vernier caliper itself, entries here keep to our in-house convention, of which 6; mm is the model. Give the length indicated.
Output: 16.5; mm
